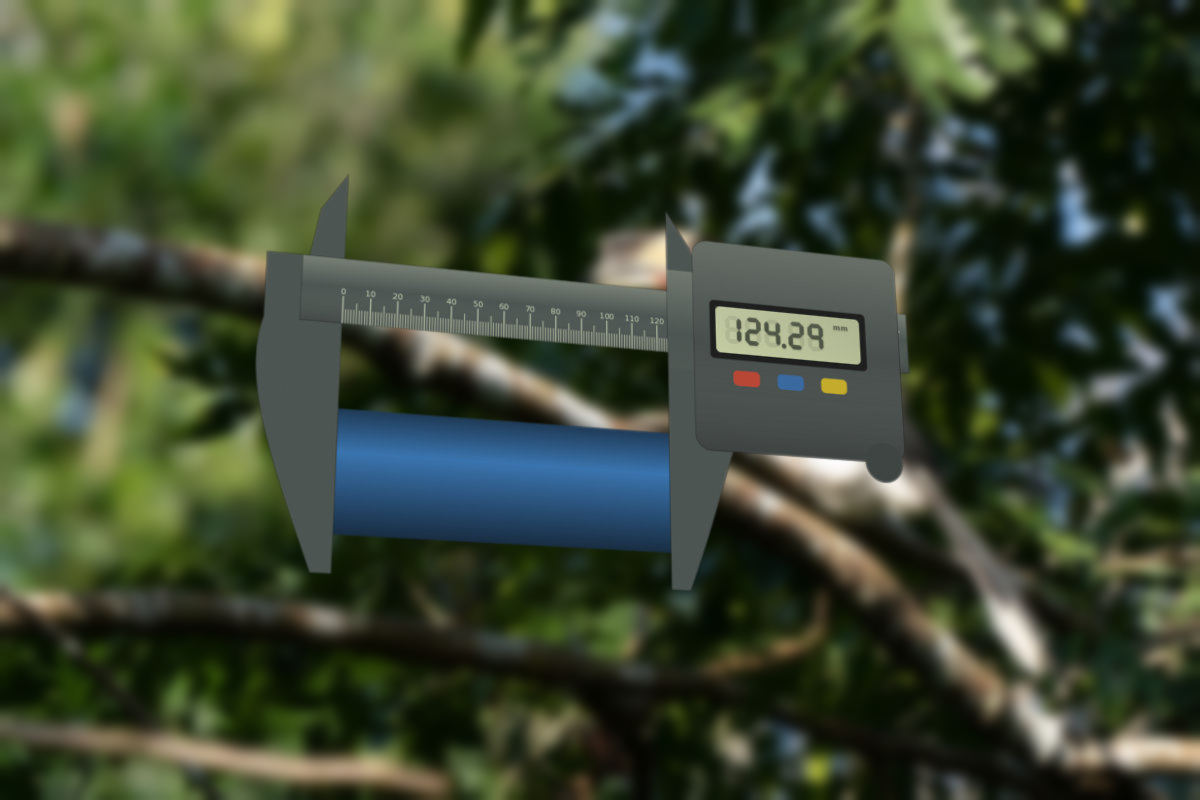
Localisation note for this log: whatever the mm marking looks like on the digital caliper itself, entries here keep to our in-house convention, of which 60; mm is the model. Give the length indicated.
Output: 124.29; mm
